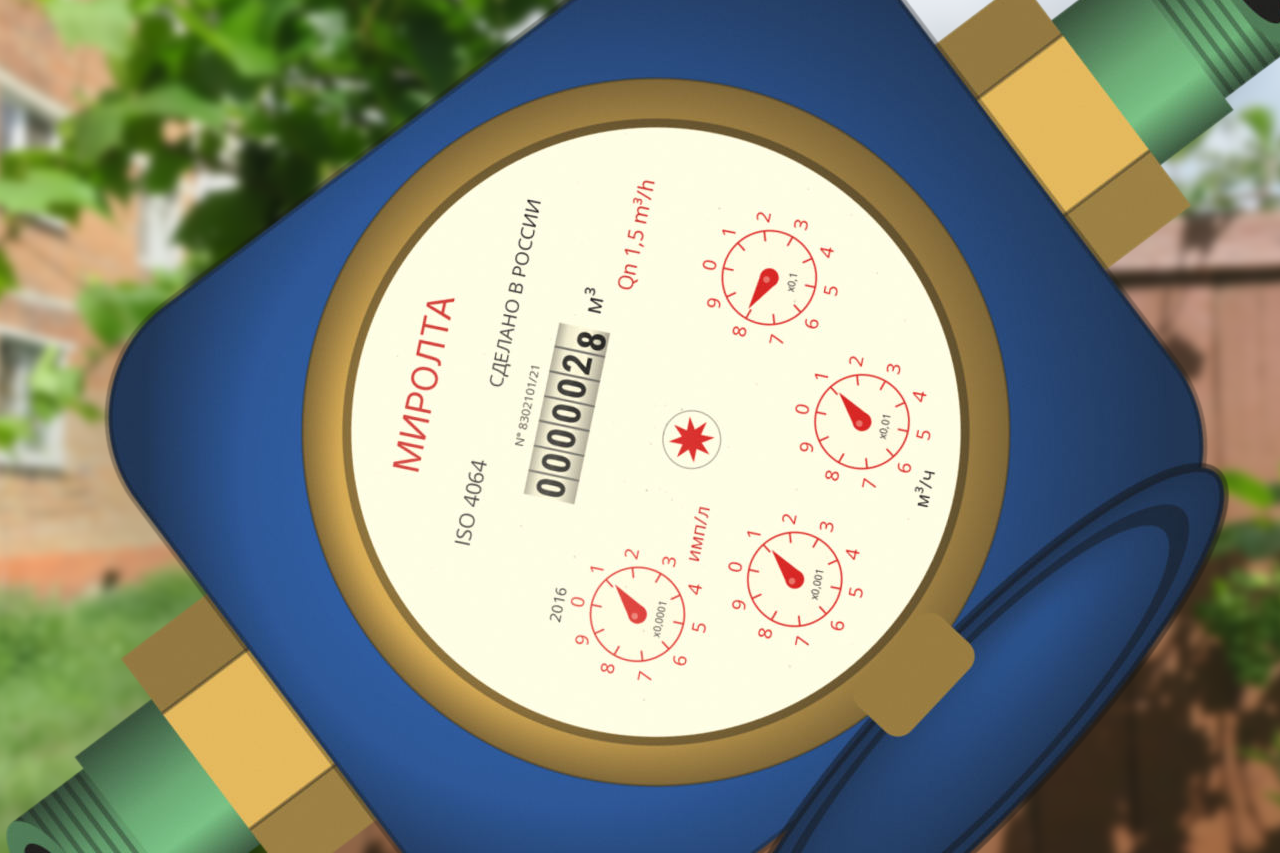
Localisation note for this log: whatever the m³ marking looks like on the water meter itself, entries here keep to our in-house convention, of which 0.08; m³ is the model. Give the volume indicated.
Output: 27.8111; m³
